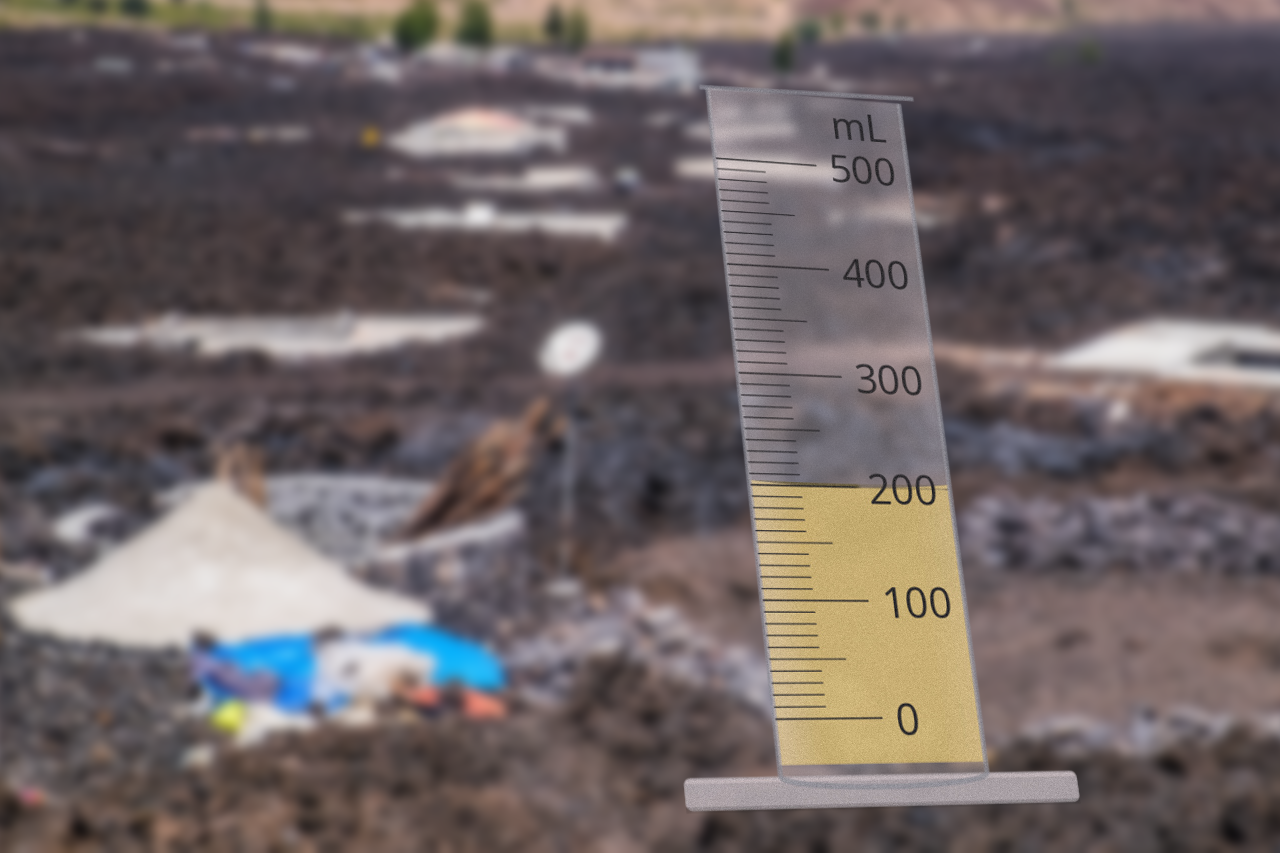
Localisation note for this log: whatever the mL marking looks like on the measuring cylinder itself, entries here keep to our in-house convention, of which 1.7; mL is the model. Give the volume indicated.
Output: 200; mL
